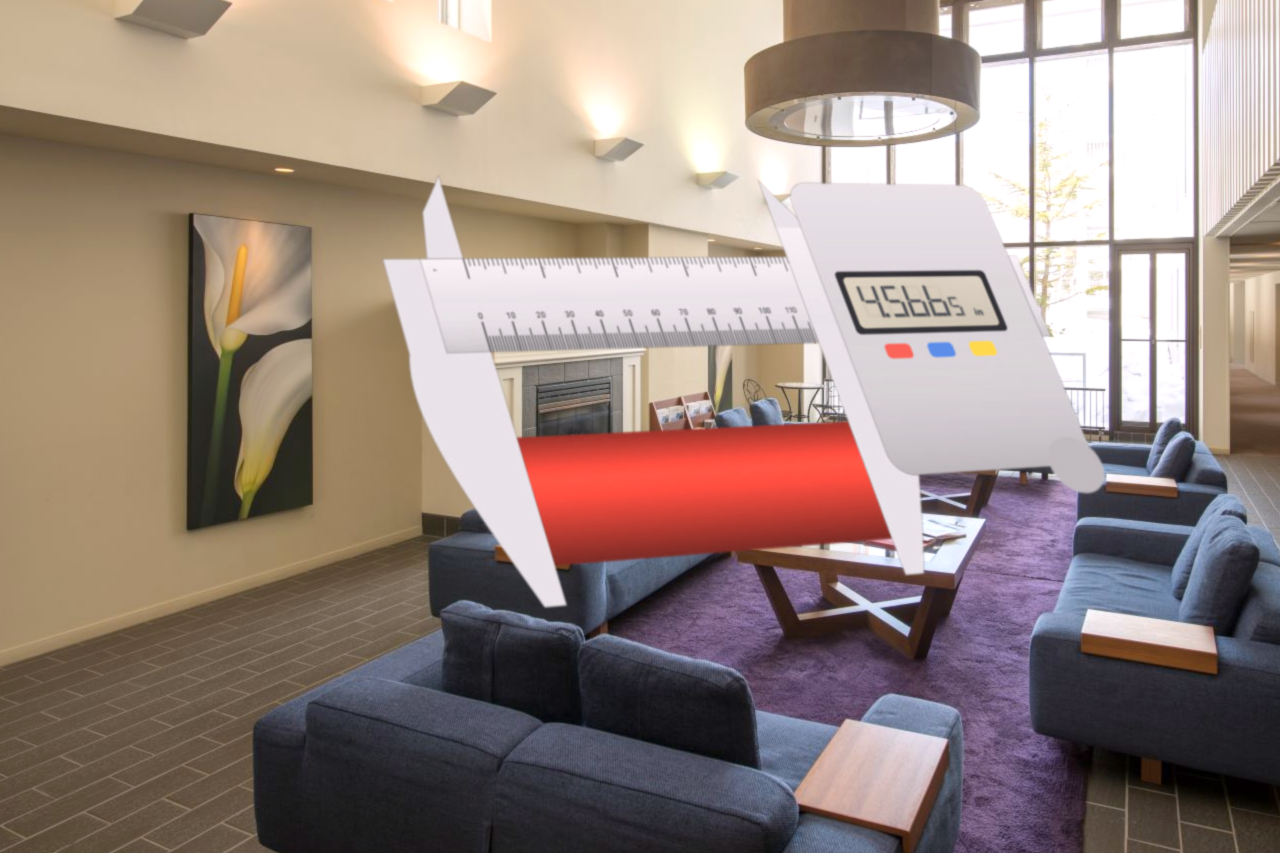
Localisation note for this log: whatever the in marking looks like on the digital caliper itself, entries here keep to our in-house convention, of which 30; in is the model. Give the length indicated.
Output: 4.5665; in
